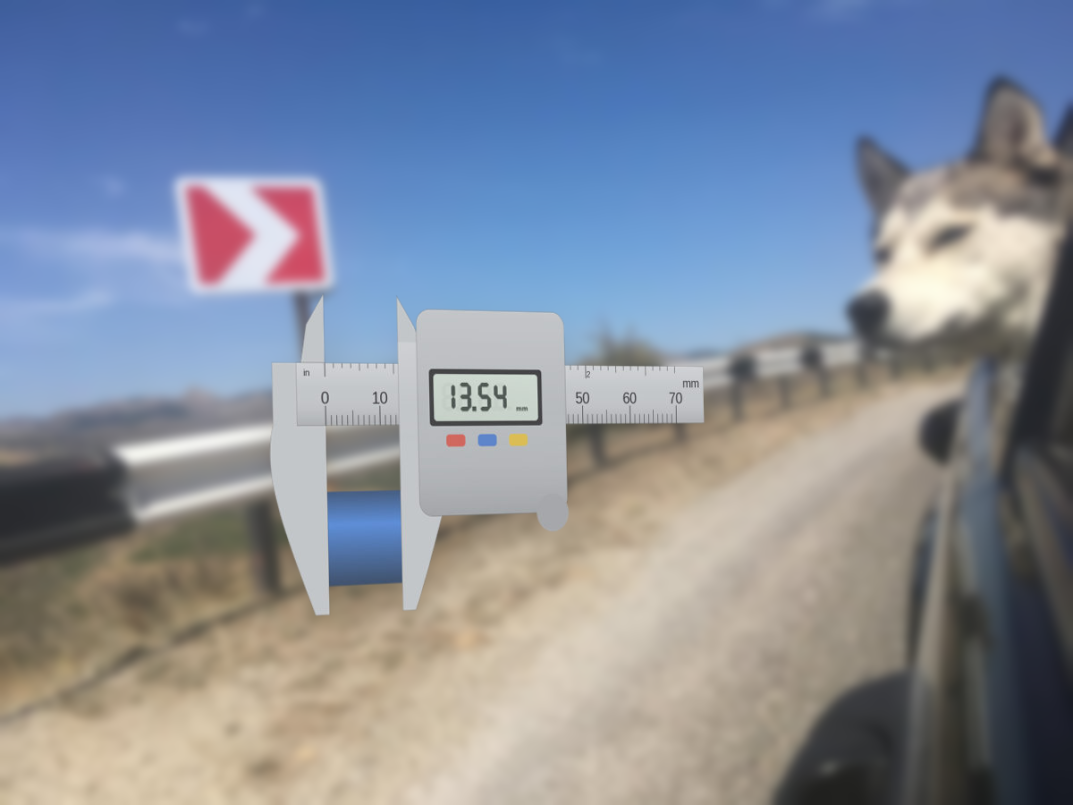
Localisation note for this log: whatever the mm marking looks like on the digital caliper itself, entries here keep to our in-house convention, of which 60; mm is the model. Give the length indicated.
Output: 13.54; mm
